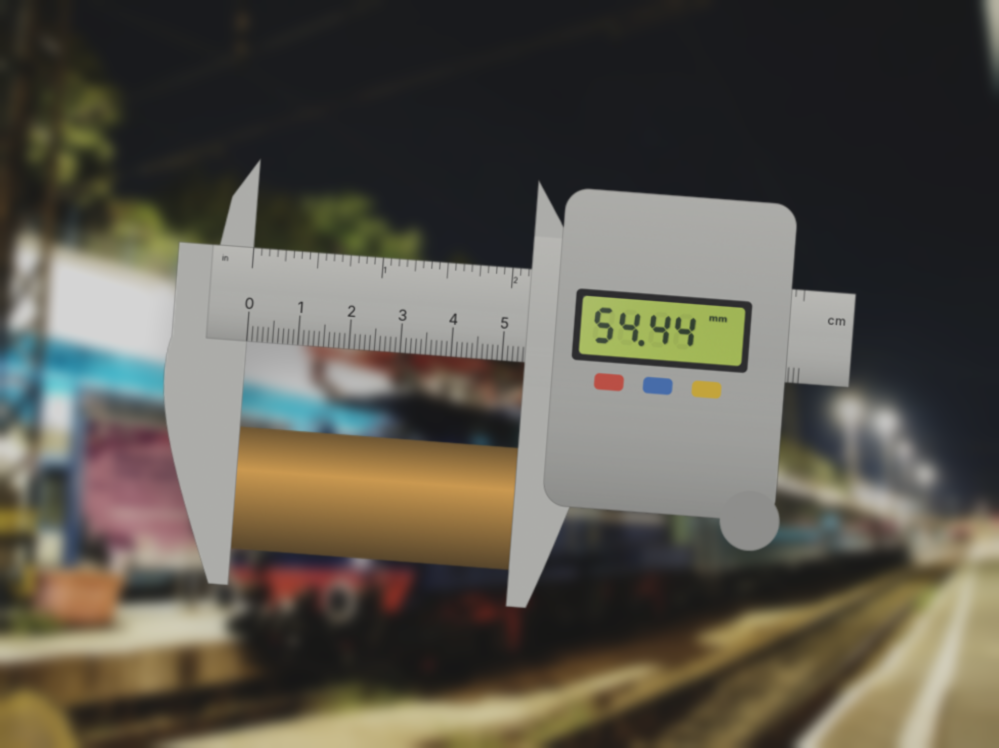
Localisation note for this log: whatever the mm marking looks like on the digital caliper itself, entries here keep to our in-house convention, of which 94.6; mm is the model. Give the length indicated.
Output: 54.44; mm
